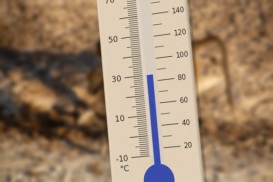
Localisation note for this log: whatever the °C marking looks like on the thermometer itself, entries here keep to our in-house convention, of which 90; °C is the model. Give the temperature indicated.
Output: 30; °C
